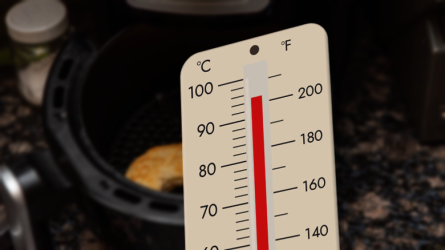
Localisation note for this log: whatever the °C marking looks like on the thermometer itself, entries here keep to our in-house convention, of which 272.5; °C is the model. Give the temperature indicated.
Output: 95; °C
